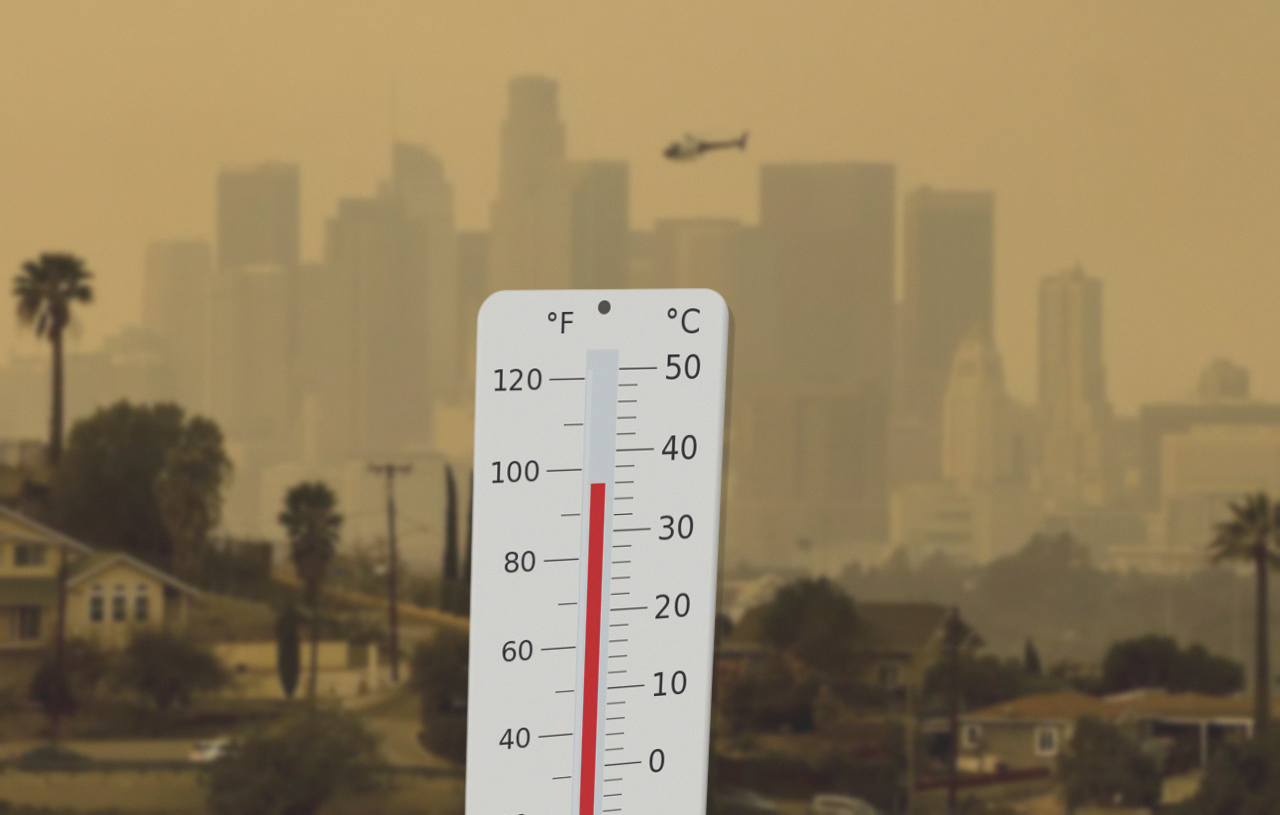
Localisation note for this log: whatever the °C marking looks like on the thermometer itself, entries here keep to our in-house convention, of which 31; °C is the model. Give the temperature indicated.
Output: 36; °C
